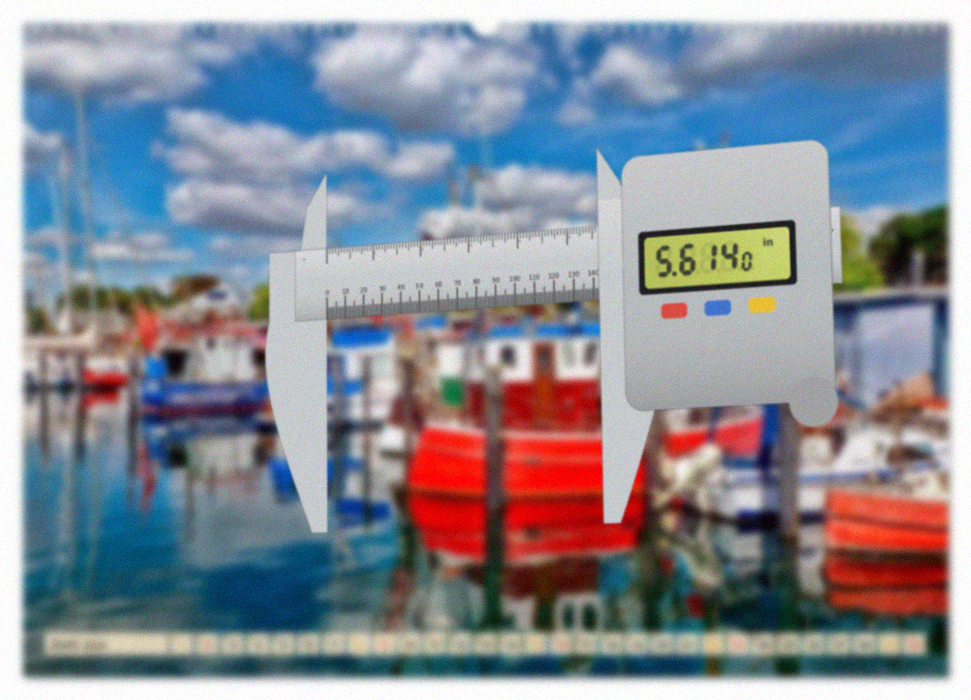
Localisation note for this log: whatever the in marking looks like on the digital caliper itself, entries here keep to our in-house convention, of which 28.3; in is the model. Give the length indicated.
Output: 5.6140; in
